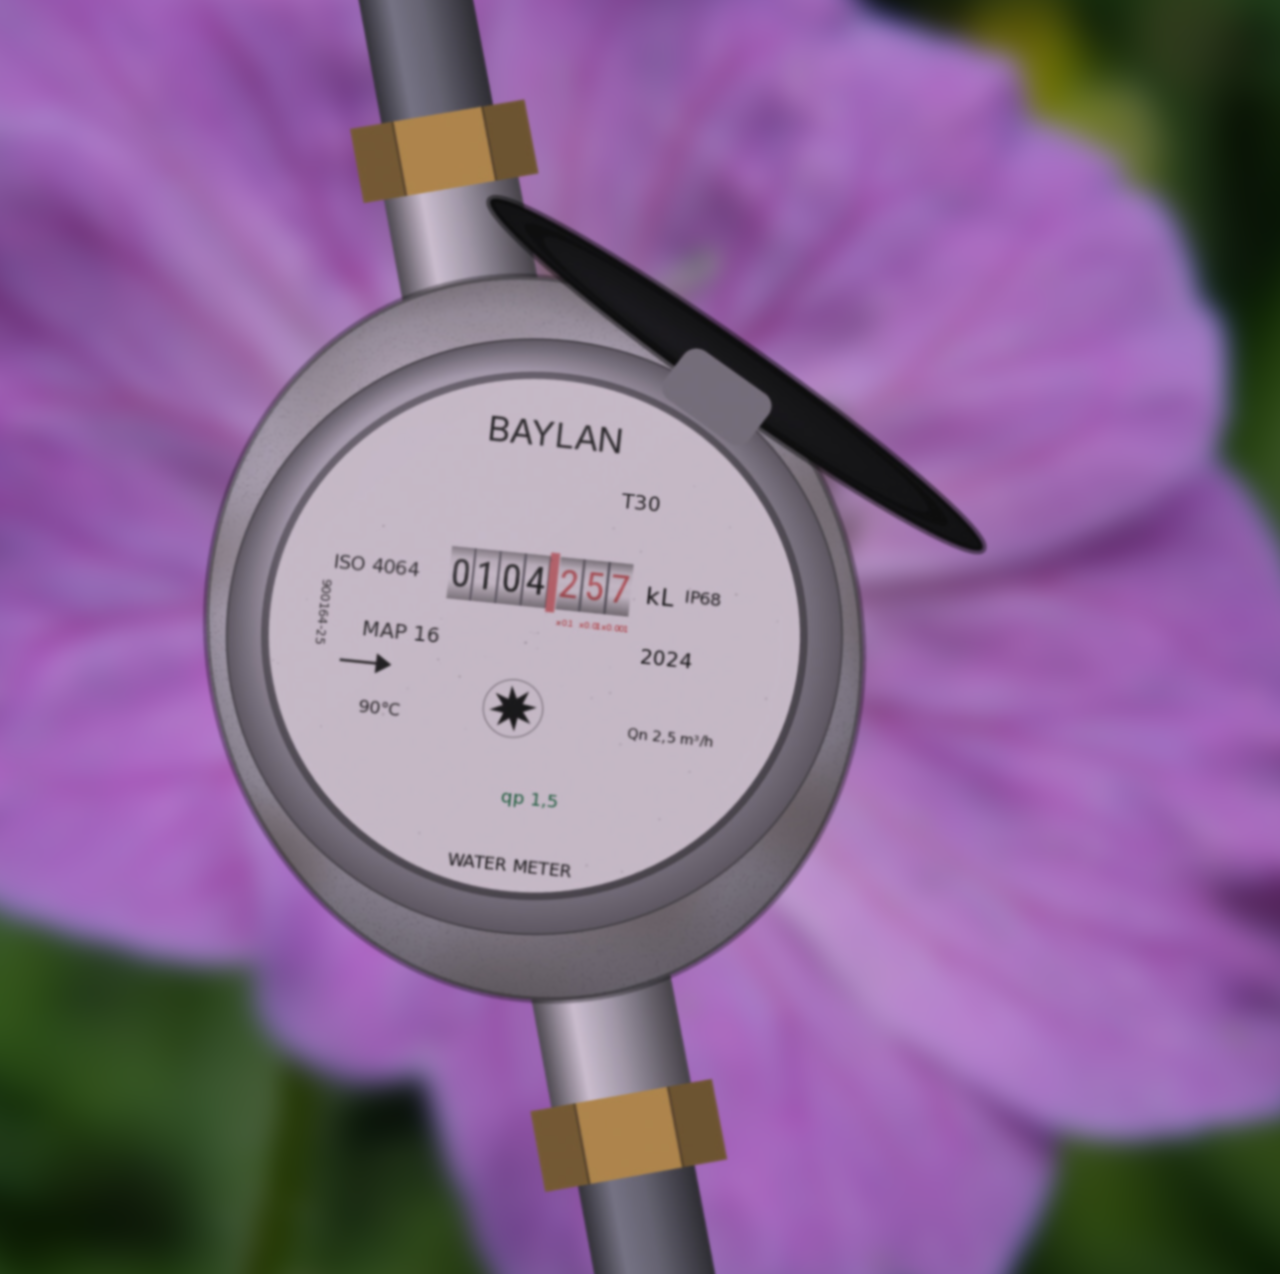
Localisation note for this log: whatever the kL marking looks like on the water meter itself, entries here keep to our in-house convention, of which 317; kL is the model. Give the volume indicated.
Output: 104.257; kL
